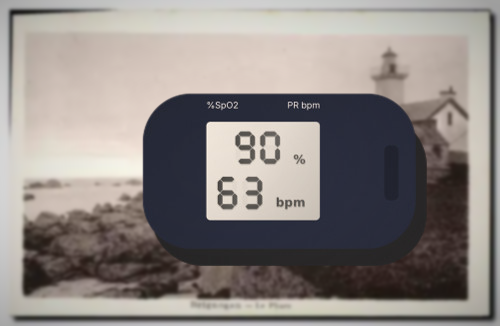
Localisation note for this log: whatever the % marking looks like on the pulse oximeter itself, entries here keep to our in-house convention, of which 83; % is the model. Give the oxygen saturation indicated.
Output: 90; %
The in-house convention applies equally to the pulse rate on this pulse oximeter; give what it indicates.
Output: 63; bpm
